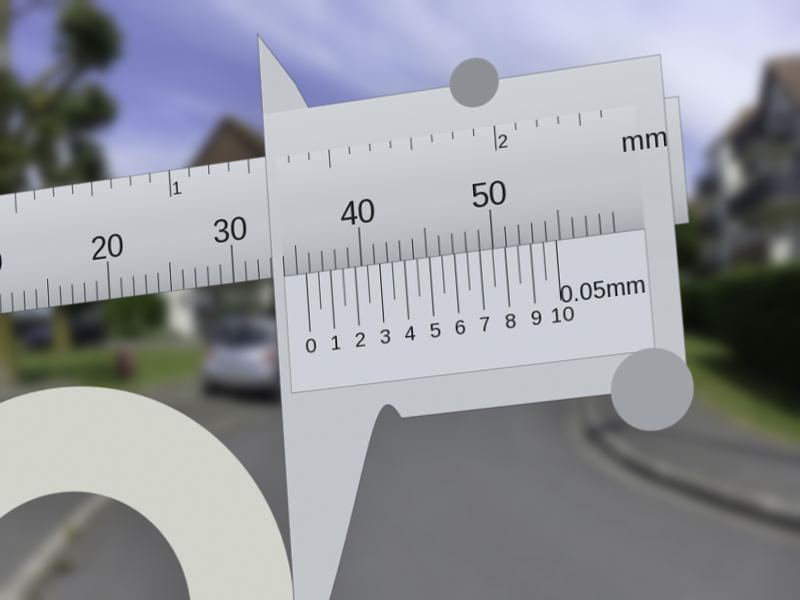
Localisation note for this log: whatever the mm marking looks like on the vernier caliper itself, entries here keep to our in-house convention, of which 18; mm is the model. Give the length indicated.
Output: 35.7; mm
